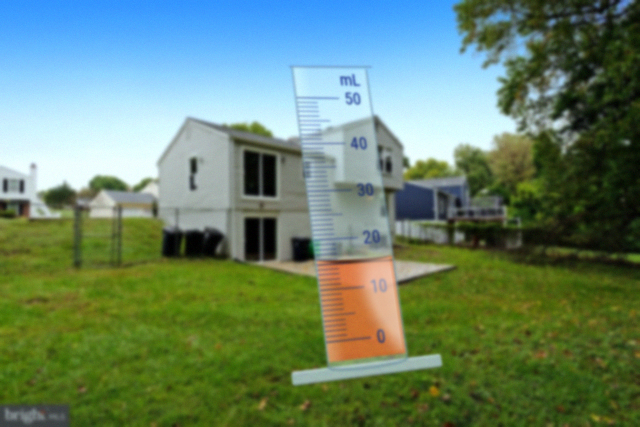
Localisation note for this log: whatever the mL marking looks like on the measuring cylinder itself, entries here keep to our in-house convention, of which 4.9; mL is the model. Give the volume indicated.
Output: 15; mL
